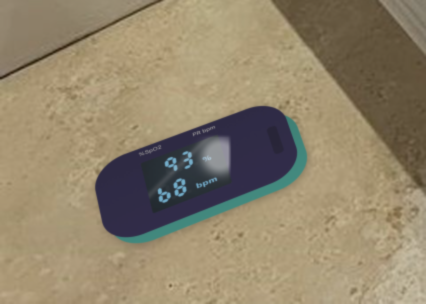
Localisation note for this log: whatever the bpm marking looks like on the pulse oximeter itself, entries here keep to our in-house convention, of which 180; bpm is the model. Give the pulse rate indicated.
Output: 68; bpm
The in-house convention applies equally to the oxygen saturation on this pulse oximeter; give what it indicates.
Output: 93; %
